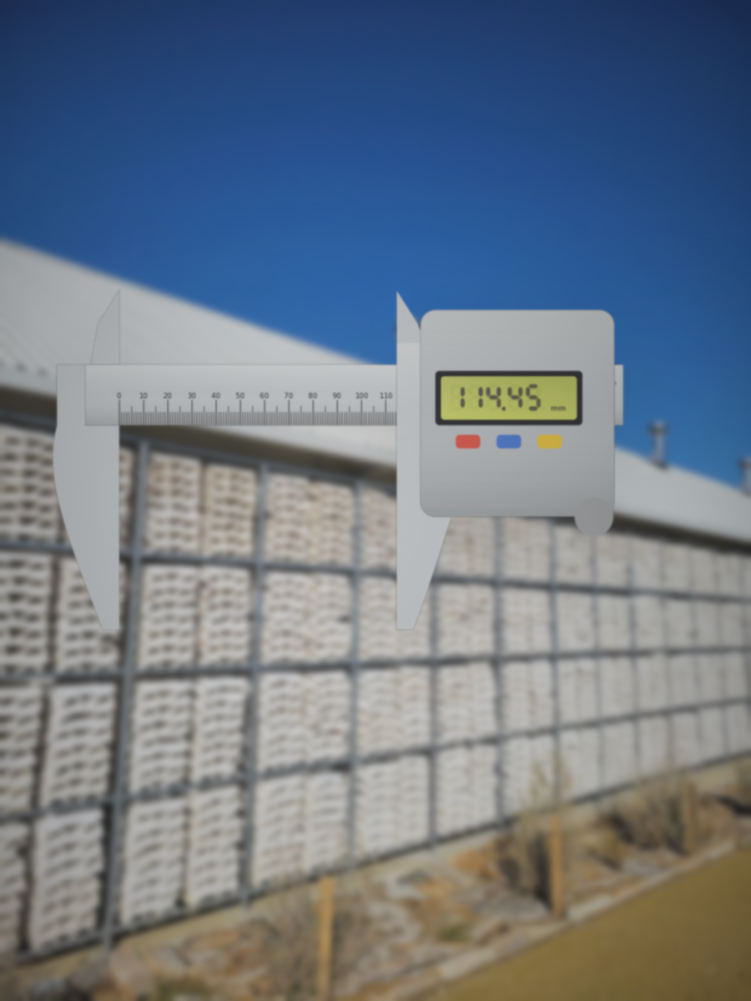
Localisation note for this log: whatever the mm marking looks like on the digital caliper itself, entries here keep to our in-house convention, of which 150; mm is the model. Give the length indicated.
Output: 114.45; mm
